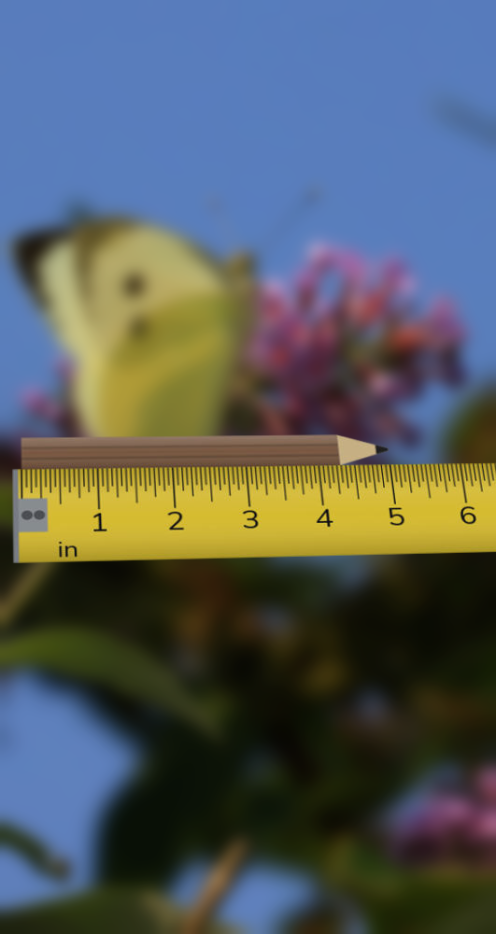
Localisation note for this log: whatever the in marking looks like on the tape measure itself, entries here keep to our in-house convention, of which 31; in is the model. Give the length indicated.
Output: 5; in
